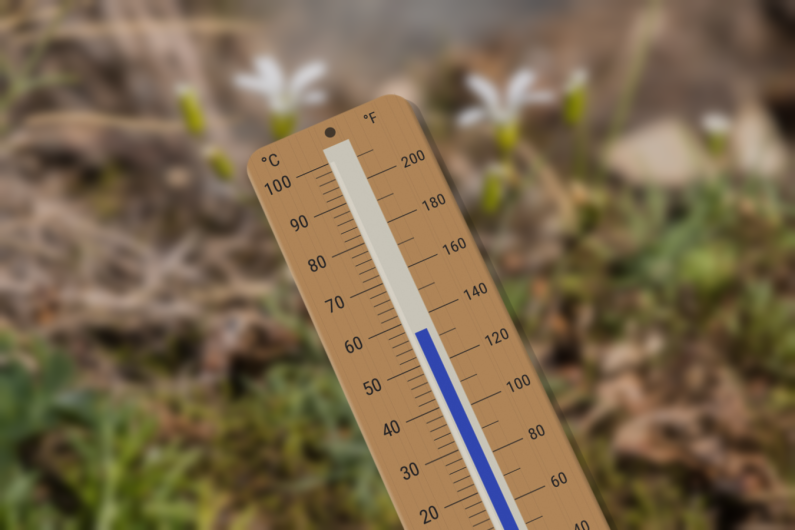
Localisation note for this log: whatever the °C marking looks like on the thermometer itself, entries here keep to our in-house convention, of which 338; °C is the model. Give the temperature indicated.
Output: 57; °C
